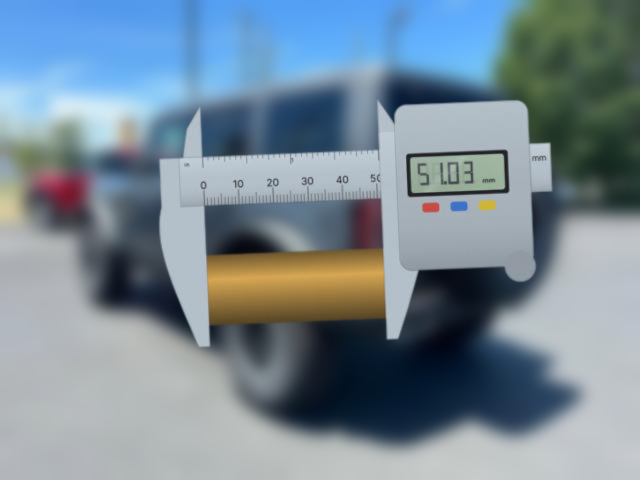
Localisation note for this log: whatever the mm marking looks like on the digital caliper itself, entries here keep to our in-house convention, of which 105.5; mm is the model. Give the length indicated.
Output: 51.03; mm
